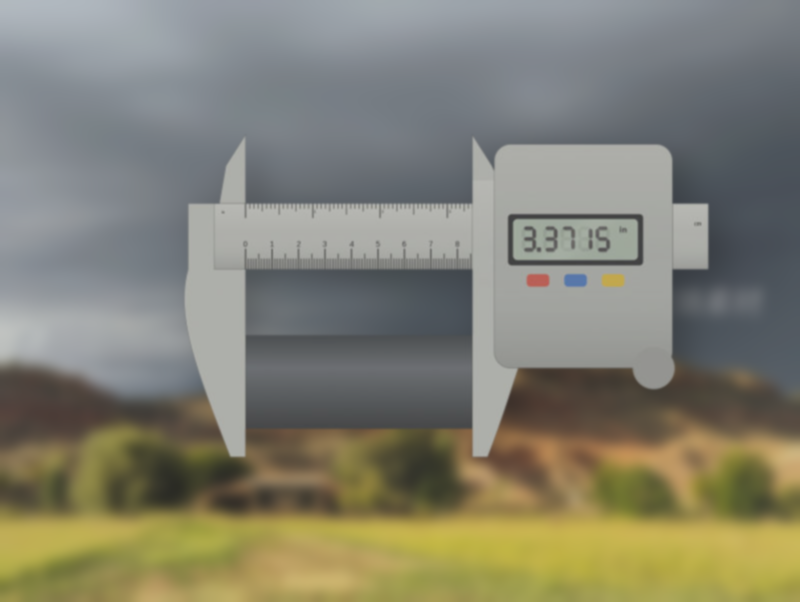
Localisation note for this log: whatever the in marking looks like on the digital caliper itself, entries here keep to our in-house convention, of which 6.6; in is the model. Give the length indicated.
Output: 3.3715; in
